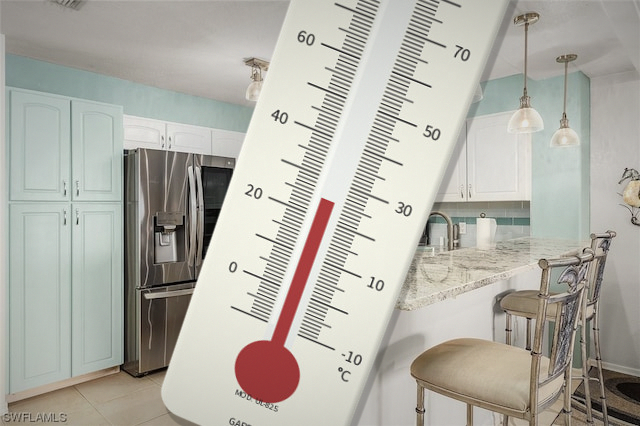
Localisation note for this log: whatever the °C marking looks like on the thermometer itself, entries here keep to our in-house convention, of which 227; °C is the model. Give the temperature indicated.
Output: 25; °C
